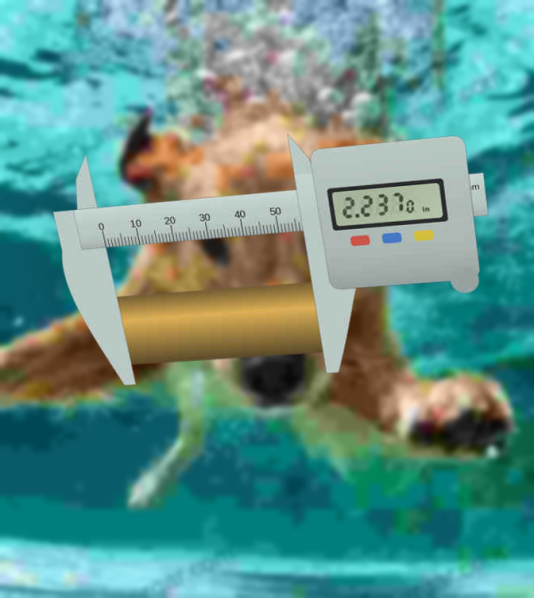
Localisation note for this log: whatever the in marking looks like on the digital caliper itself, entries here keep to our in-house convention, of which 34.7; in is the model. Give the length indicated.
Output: 2.2370; in
